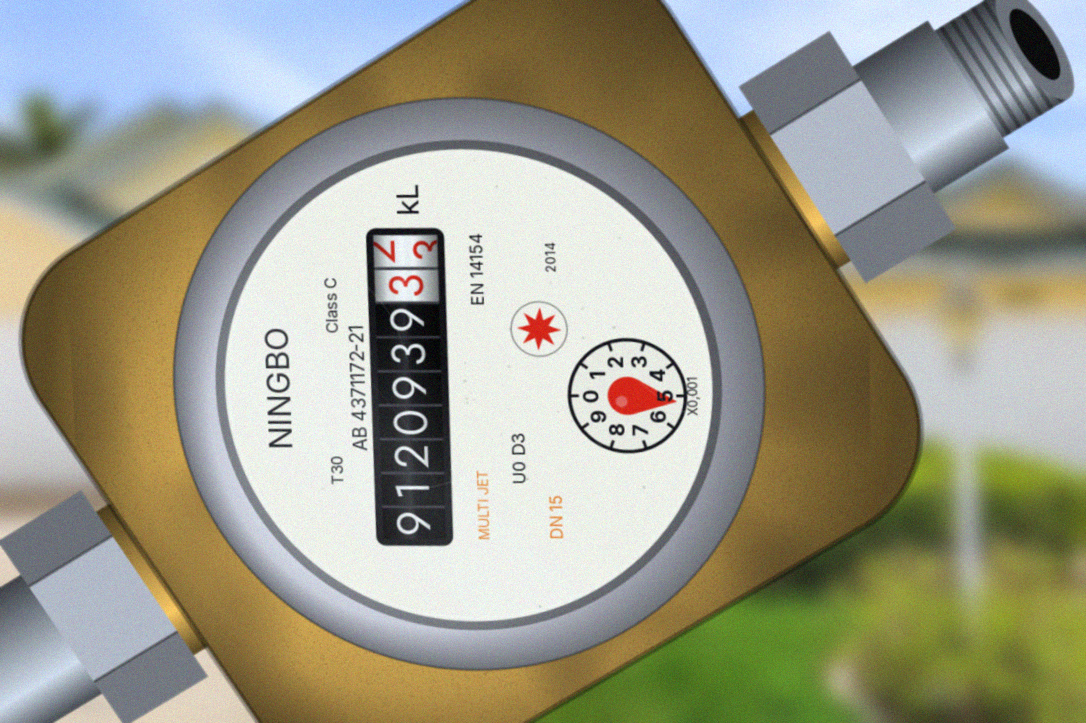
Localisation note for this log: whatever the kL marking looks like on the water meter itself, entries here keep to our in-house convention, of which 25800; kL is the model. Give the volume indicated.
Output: 9120939.325; kL
